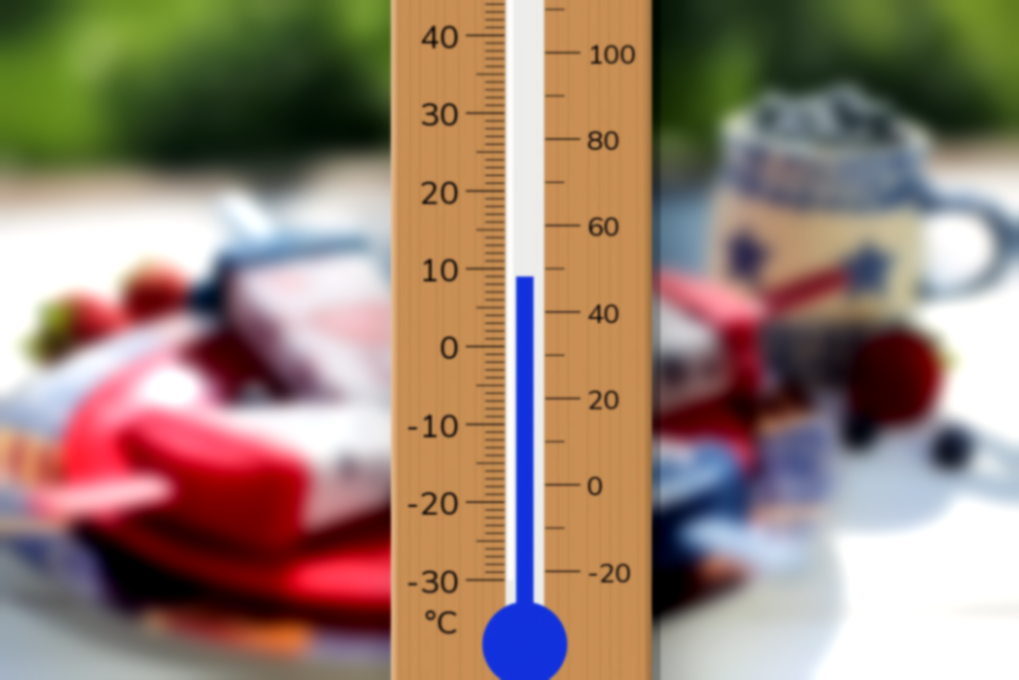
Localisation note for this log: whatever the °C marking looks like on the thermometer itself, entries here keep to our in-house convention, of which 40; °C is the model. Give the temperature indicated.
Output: 9; °C
